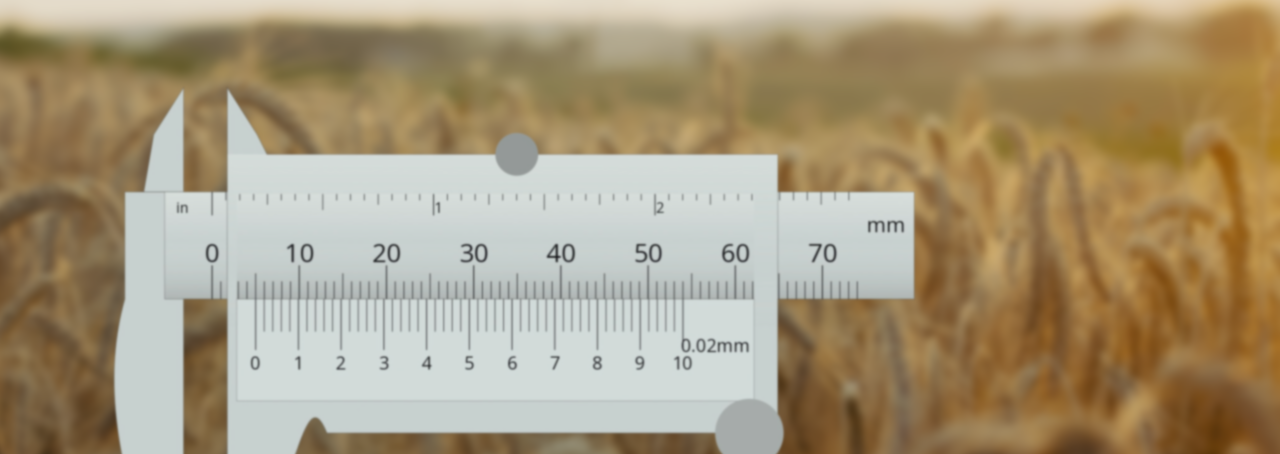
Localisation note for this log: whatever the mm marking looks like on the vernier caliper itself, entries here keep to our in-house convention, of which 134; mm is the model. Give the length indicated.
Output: 5.0; mm
